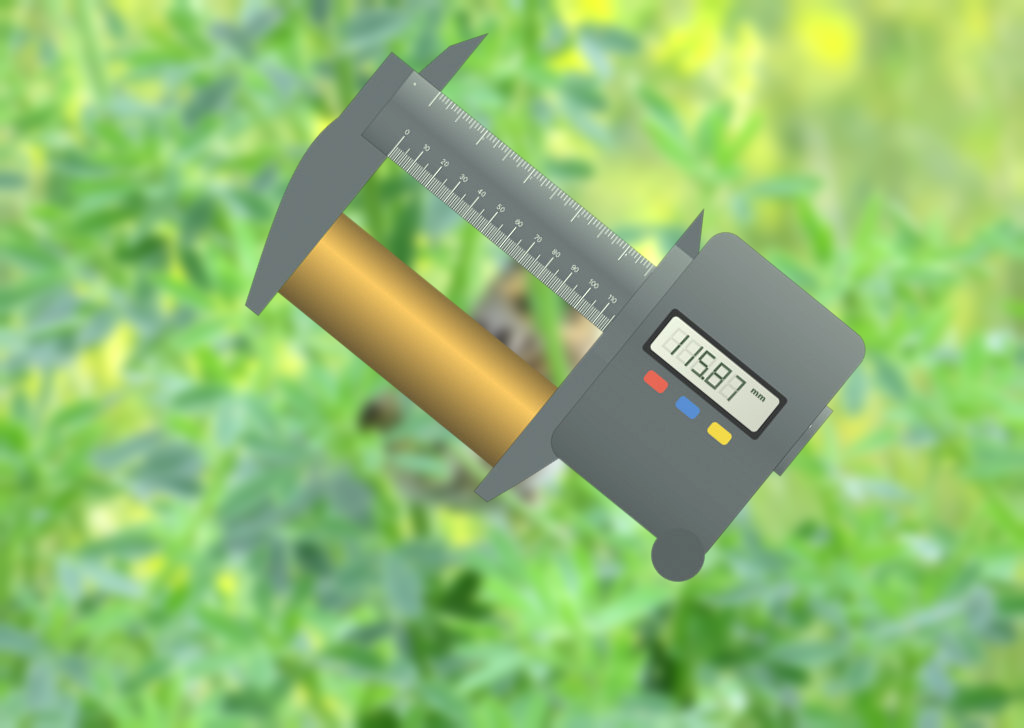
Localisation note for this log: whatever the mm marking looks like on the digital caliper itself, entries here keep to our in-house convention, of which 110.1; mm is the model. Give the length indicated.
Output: 115.87; mm
